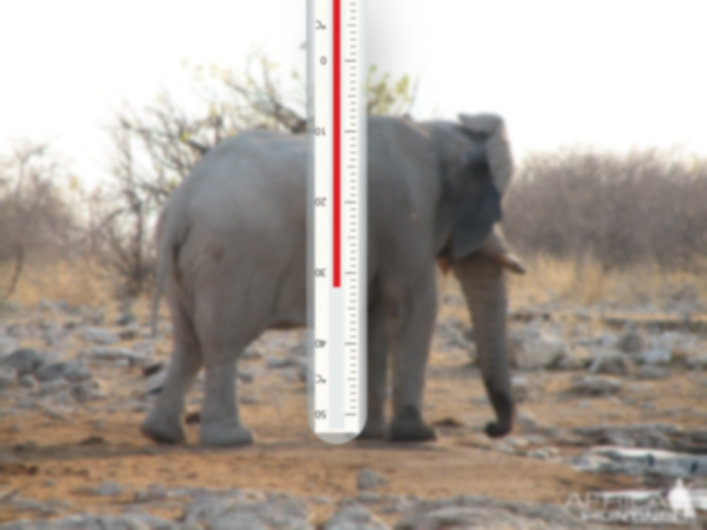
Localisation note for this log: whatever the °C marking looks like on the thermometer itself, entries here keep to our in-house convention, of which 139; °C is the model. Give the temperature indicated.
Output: 32; °C
